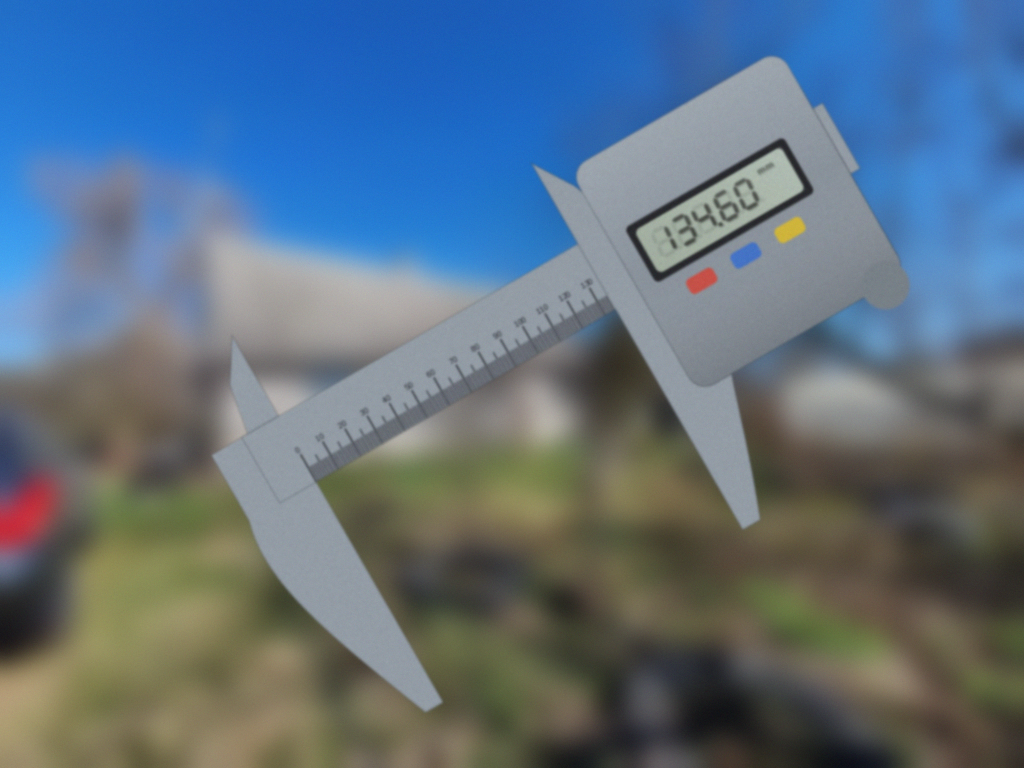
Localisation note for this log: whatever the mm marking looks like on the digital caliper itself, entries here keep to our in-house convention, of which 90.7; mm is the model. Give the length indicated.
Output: 134.60; mm
